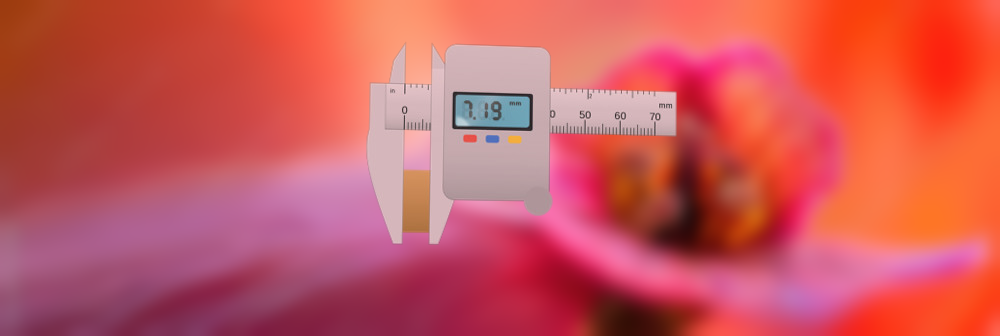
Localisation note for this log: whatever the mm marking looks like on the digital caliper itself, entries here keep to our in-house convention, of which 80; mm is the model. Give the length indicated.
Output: 7.19; mm
